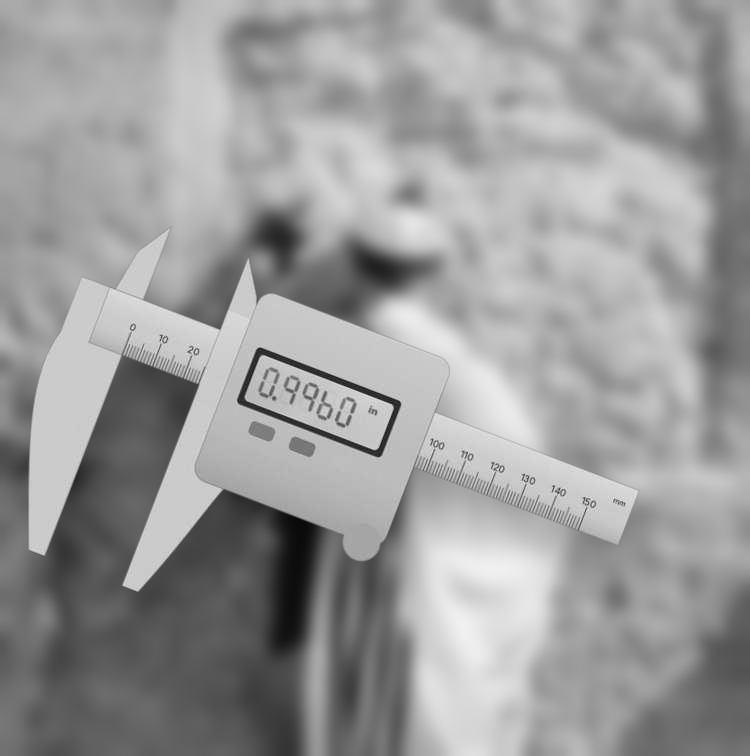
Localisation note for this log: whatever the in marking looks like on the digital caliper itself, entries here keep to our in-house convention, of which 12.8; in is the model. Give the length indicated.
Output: 0.9960; in
